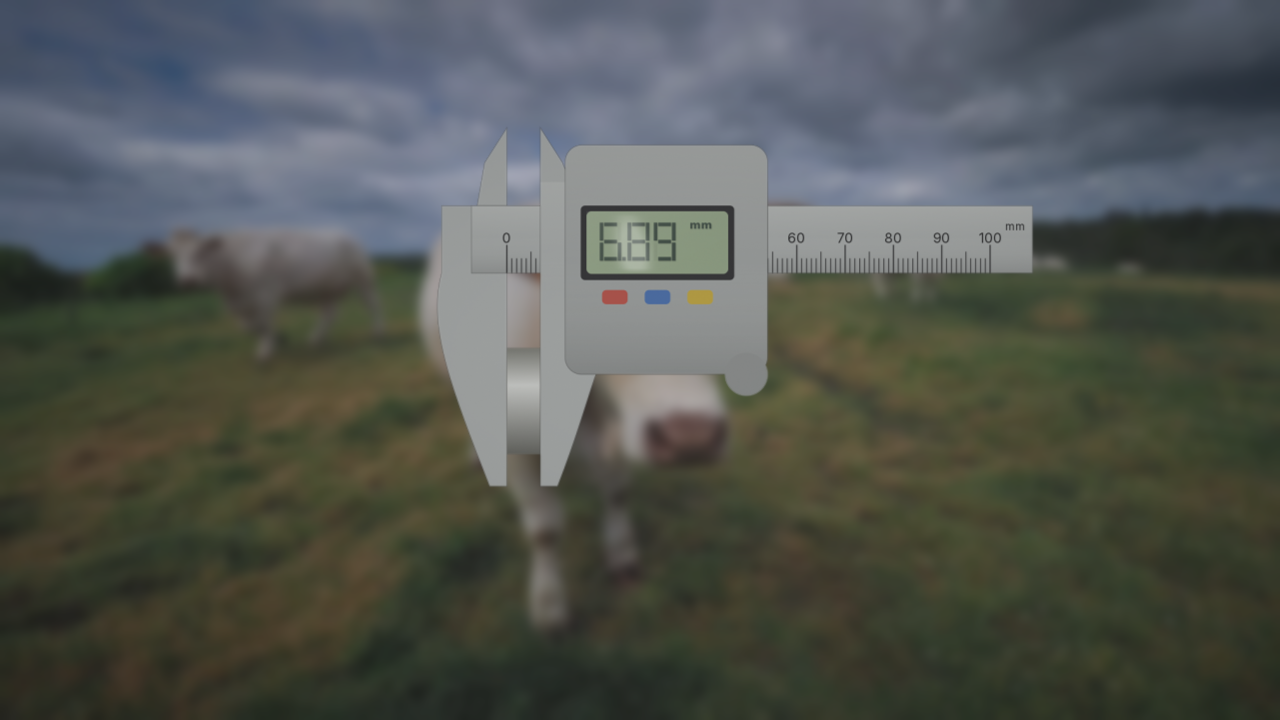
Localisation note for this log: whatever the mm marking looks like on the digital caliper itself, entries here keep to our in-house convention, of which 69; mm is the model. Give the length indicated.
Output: 6.89; mm
